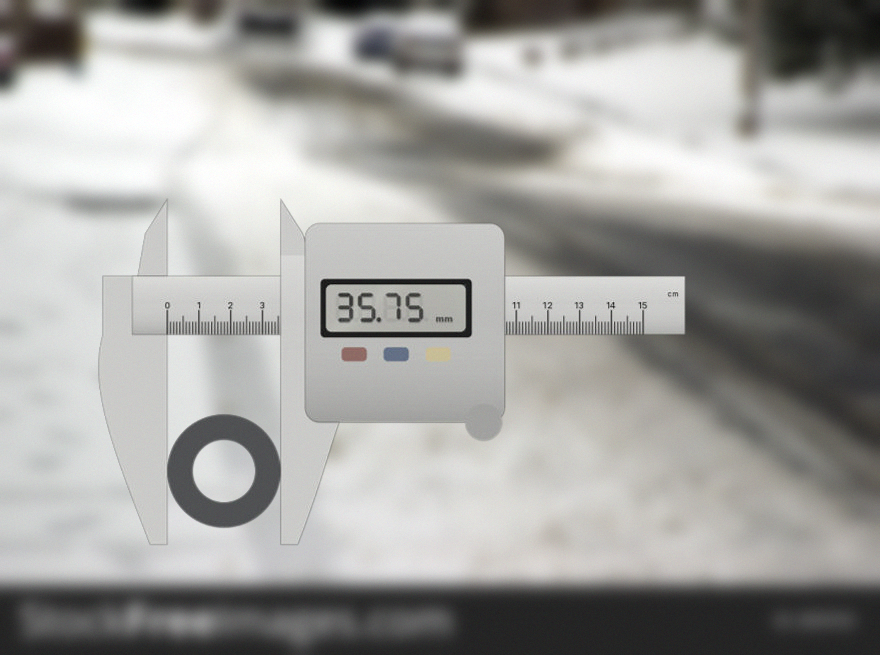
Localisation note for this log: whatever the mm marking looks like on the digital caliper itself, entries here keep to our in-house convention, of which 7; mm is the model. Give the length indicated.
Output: 35.75; mm
